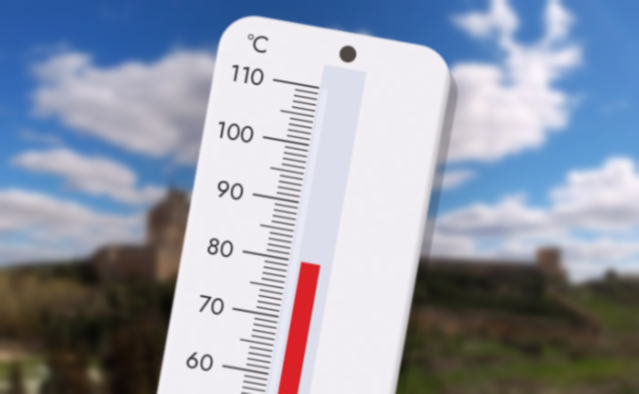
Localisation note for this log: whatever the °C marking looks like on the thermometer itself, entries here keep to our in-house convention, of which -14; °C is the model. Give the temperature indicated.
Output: 80; °C
